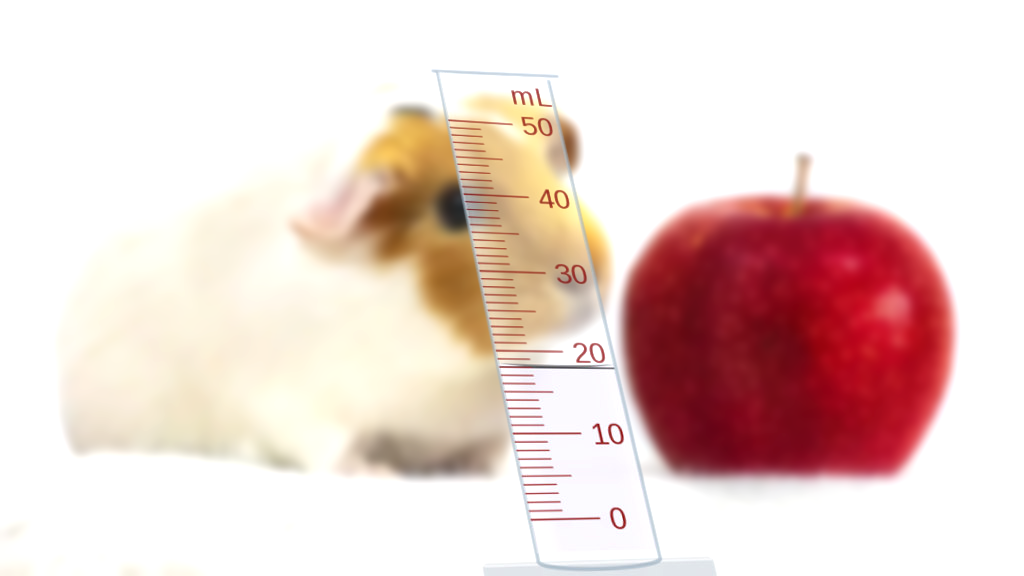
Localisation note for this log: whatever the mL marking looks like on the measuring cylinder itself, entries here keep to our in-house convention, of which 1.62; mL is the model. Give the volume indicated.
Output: 18; mL
